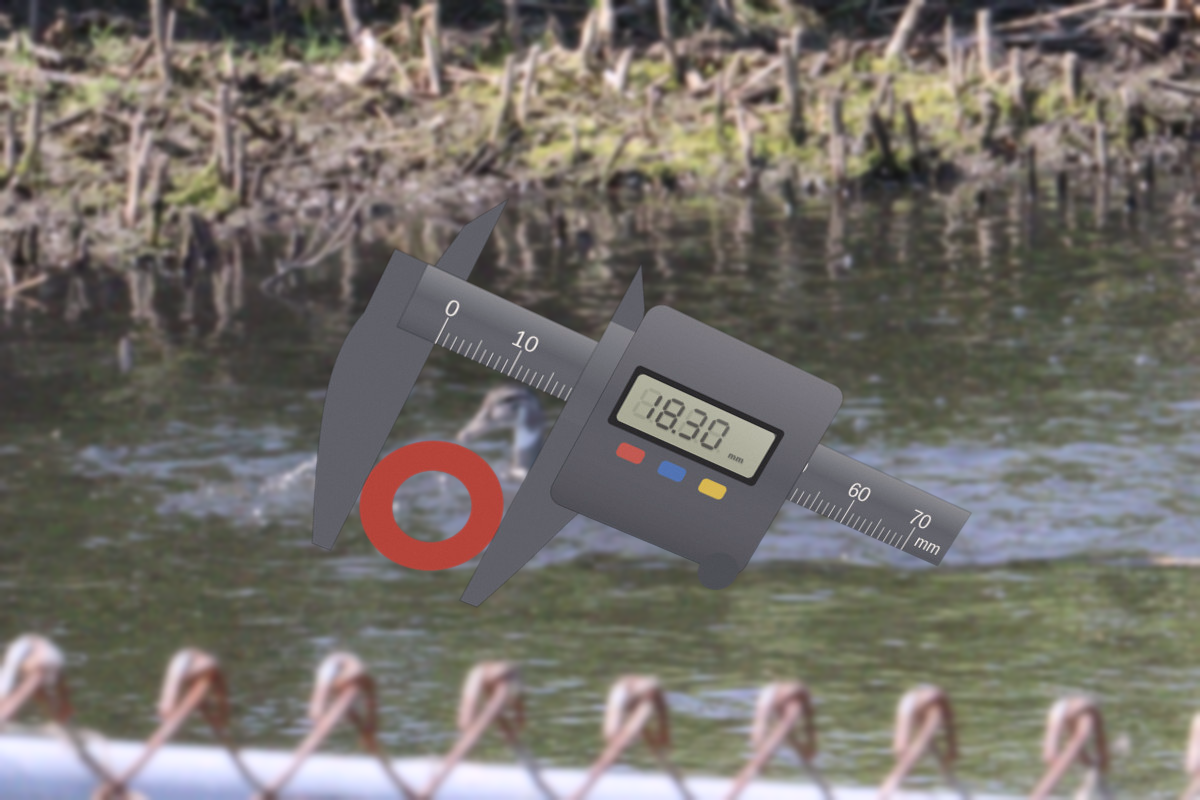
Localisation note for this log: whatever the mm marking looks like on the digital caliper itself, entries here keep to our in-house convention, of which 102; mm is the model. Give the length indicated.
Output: 18.30; mm
